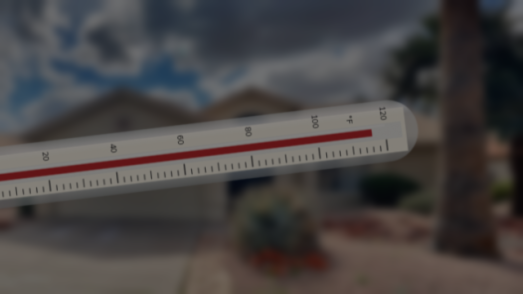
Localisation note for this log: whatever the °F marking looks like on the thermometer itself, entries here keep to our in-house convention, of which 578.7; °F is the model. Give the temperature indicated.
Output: 116; °F
